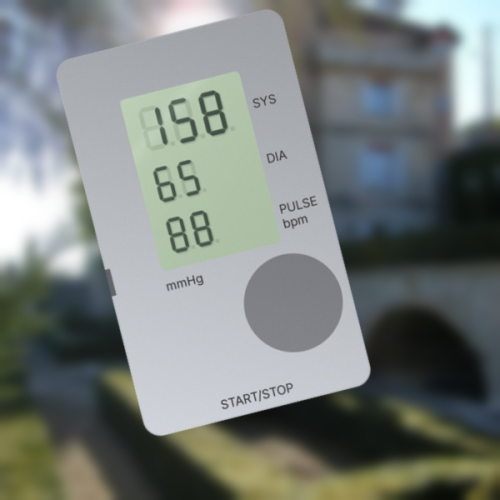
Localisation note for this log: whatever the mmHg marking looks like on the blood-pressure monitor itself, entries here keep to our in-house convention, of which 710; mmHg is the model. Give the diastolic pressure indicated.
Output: 65; mmHg
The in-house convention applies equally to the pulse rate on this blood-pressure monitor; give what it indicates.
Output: 88; bpm
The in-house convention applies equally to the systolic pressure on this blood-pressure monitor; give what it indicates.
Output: 158; mmHg
